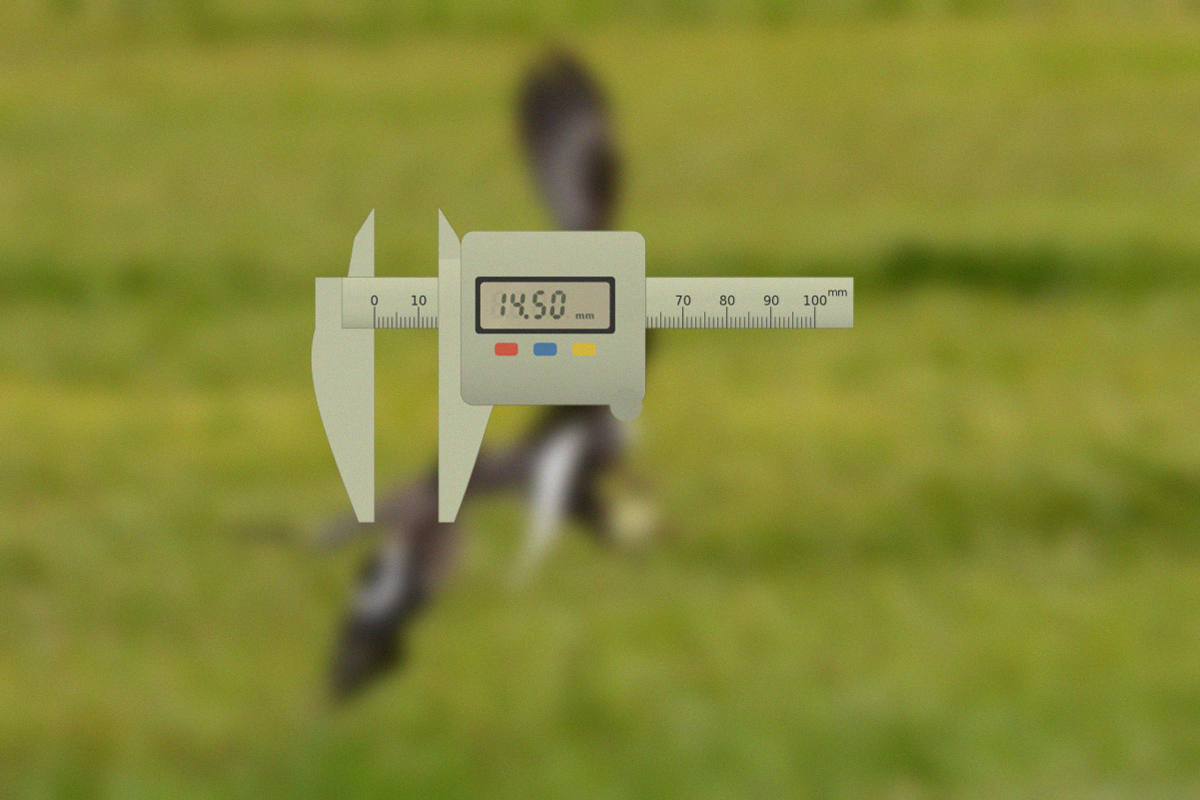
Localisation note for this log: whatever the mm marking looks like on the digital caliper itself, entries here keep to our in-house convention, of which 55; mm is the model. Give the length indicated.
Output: 14.50; mm
